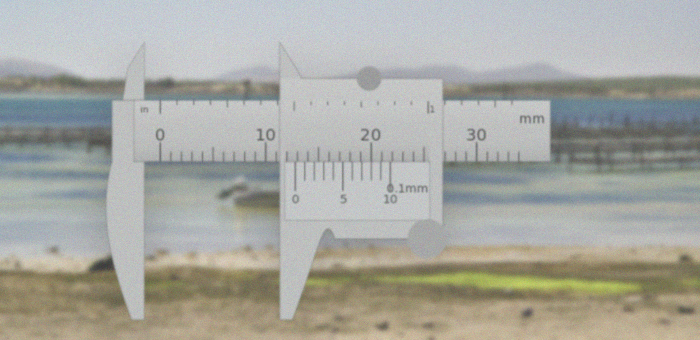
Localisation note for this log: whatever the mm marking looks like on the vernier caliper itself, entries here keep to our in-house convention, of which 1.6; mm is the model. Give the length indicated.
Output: 12.8; mm
